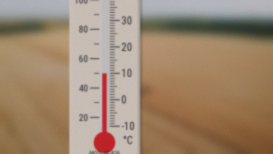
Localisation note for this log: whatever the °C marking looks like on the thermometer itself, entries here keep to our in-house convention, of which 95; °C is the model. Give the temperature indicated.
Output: 10; °C
